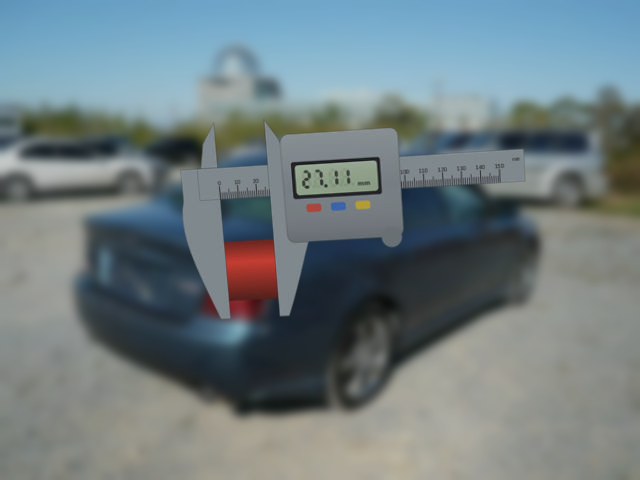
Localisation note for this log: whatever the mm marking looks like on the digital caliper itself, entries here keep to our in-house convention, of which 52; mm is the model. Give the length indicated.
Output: 27.11; mm
